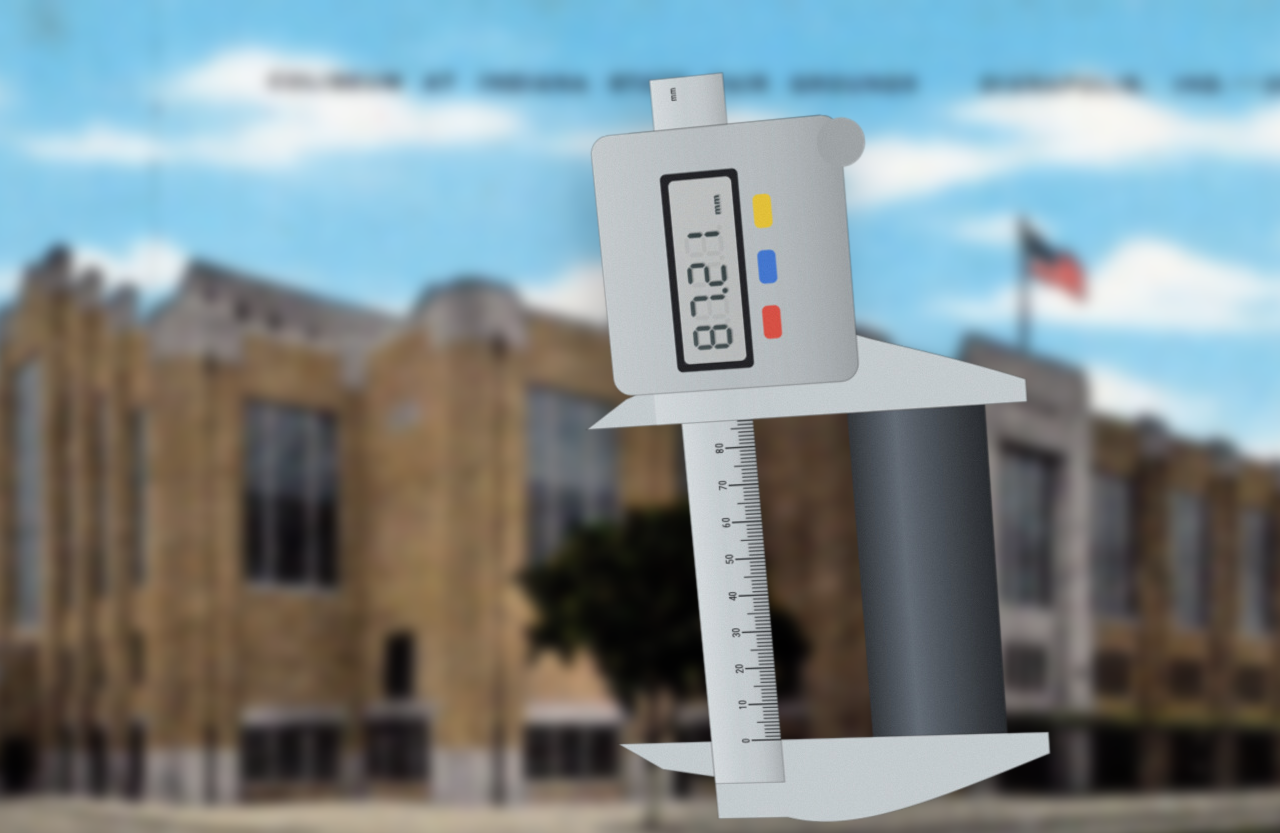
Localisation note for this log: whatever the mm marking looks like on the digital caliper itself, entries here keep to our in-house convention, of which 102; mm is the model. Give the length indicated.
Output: 87.21; mm
